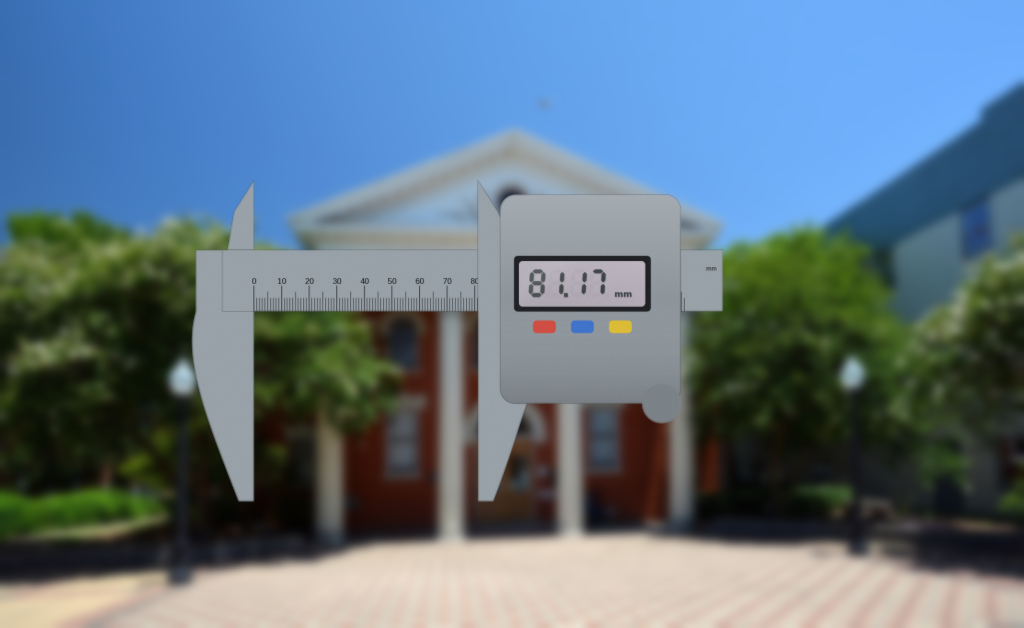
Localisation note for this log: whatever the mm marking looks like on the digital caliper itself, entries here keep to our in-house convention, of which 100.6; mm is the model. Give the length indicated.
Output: 81.17; mm
